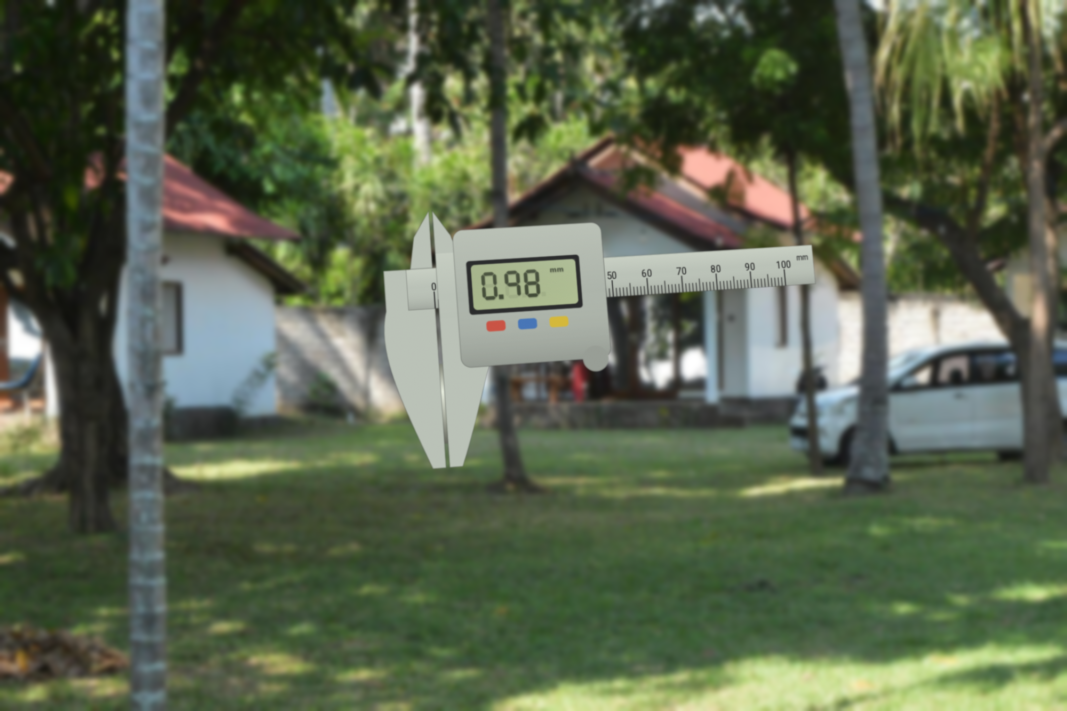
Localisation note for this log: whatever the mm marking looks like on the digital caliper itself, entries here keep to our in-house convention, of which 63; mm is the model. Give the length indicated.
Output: 0.98; mm
